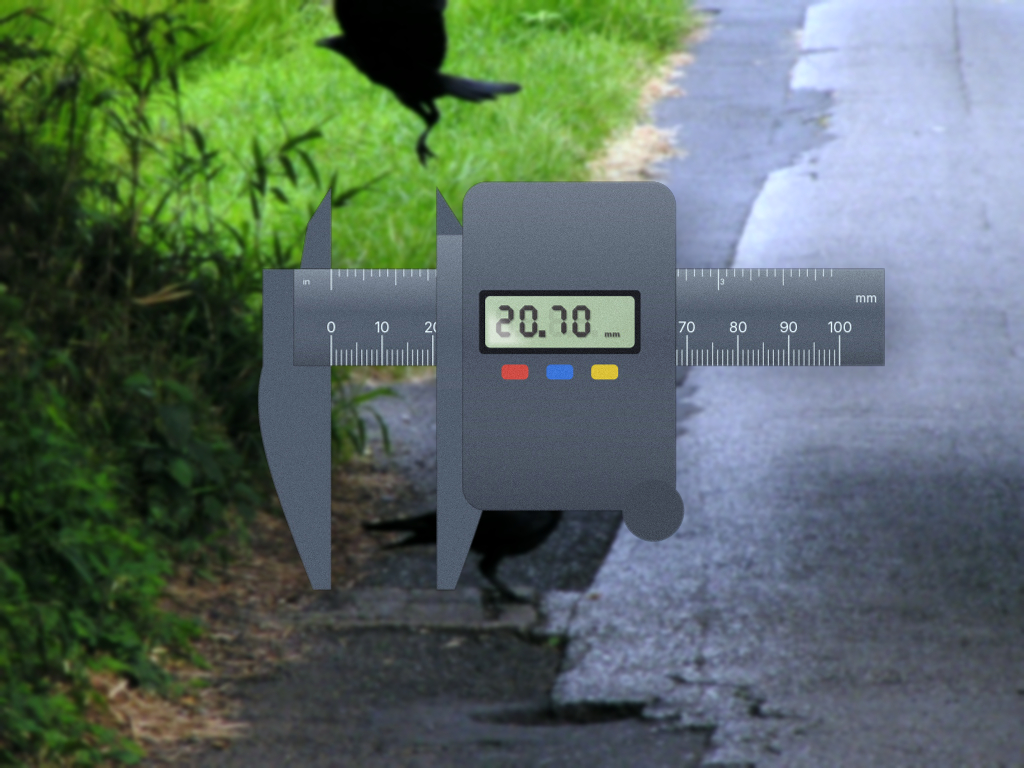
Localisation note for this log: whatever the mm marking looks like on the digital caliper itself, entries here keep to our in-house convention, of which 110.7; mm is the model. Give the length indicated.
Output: 20.70; mm
